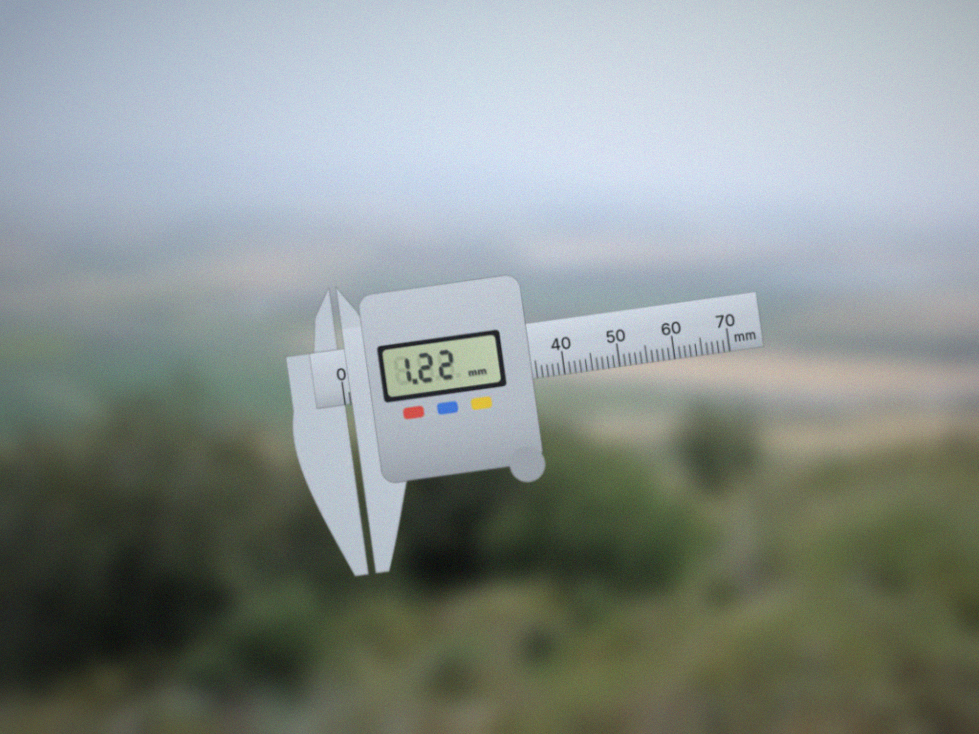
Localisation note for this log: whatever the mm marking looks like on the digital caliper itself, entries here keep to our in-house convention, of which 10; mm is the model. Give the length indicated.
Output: 1.22; mm
